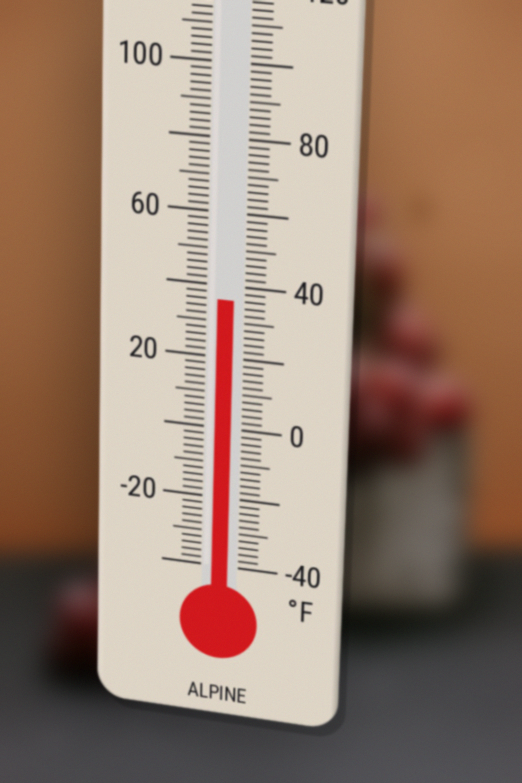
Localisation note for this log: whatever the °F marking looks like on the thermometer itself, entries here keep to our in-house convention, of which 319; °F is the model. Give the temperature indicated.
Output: 36; °F
